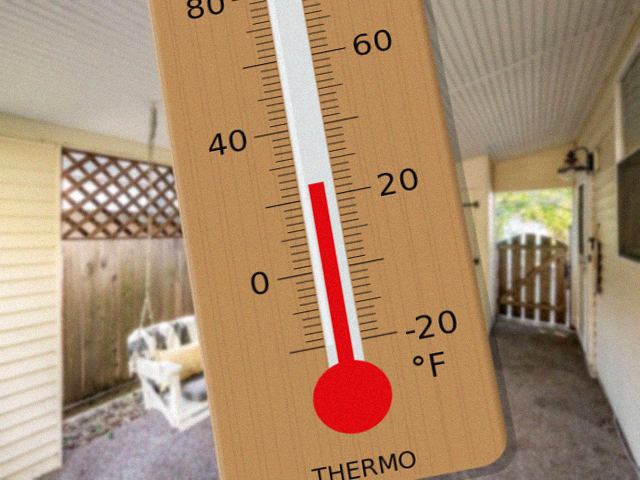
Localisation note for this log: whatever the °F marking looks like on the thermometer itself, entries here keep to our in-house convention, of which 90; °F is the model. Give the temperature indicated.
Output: 24; °F
